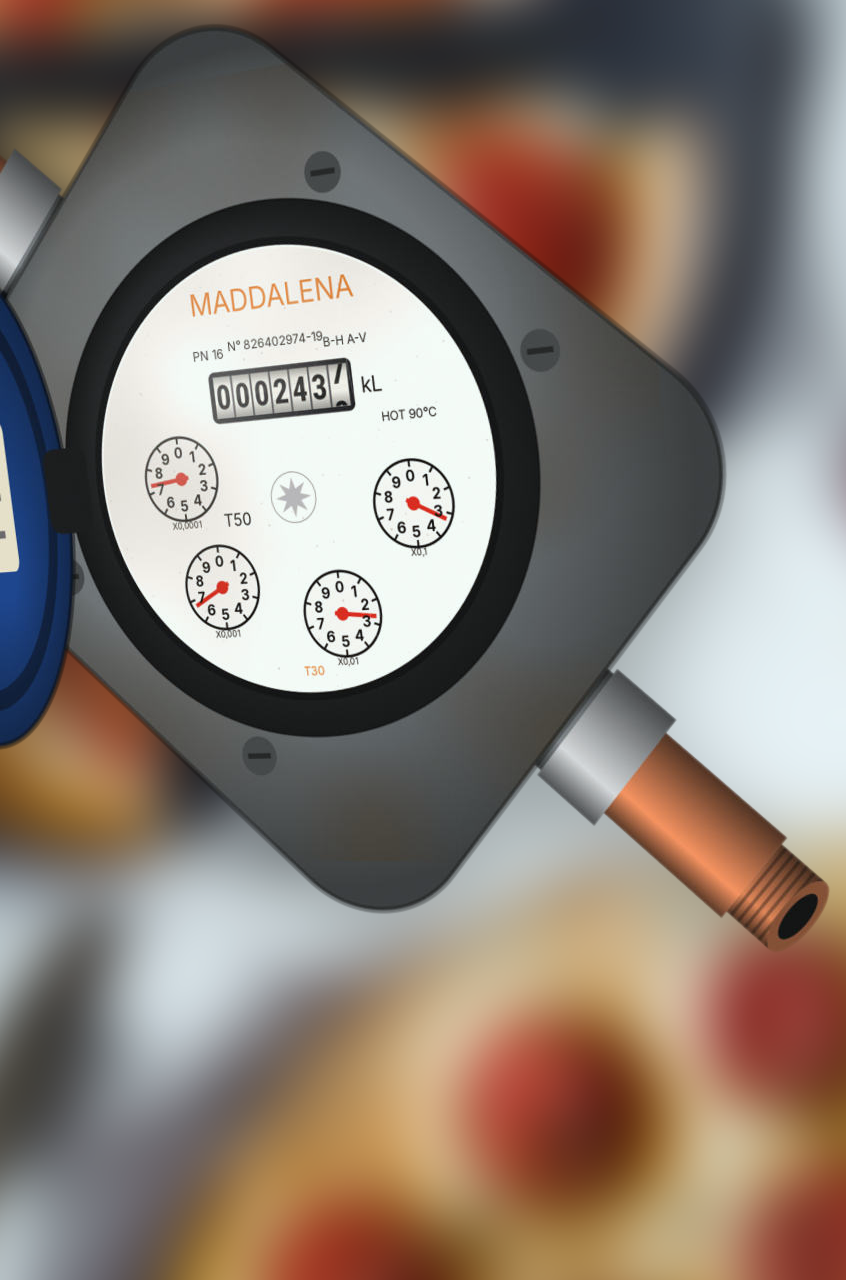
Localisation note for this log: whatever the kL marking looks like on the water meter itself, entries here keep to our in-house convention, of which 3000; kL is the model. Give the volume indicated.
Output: 2437.3267; kL
